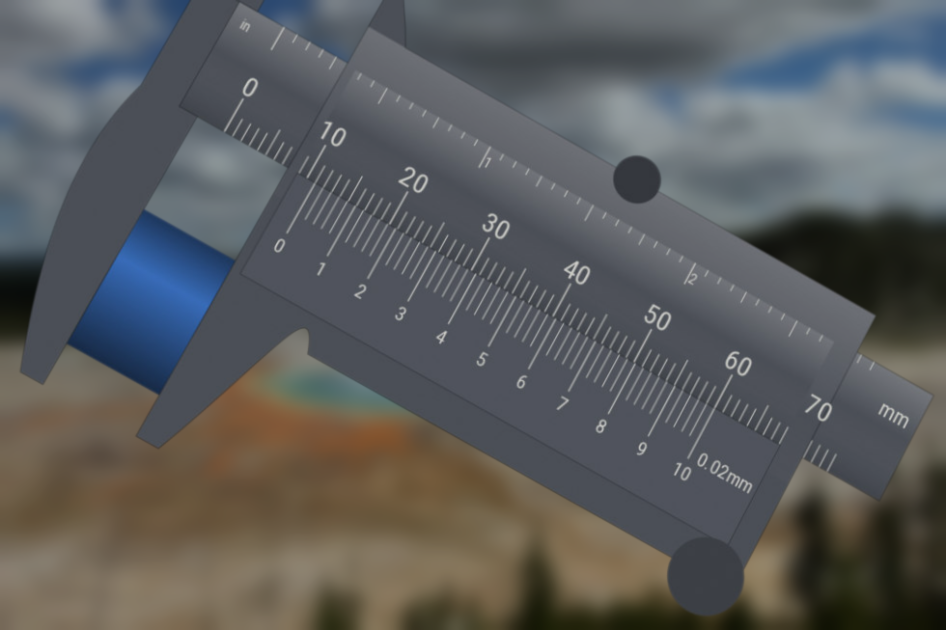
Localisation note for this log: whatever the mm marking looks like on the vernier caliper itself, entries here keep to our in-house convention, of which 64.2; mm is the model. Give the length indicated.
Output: 11.0; mm
